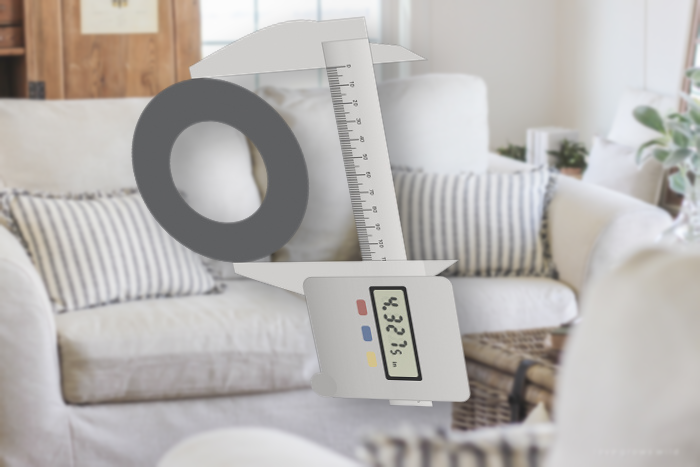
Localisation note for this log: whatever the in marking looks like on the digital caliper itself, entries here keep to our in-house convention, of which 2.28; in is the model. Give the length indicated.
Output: 4.3275; in
